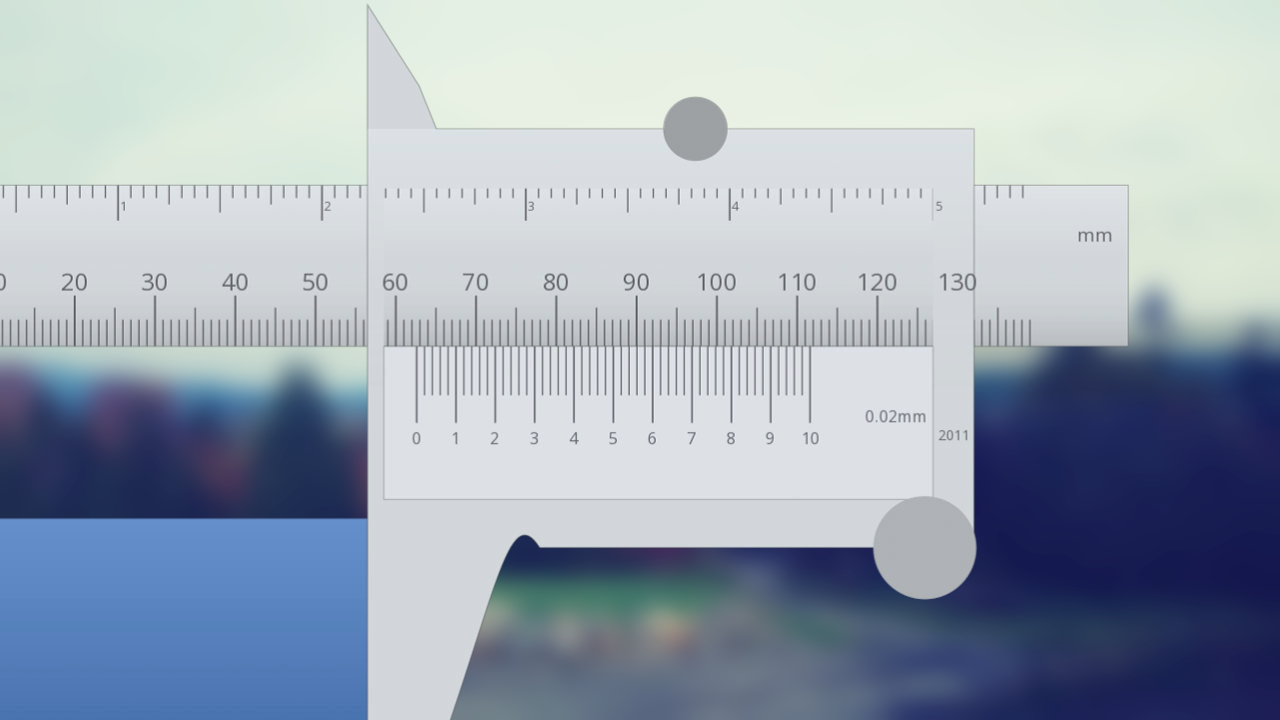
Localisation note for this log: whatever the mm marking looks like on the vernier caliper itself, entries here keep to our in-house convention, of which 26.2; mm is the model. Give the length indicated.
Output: 62.6; mm
